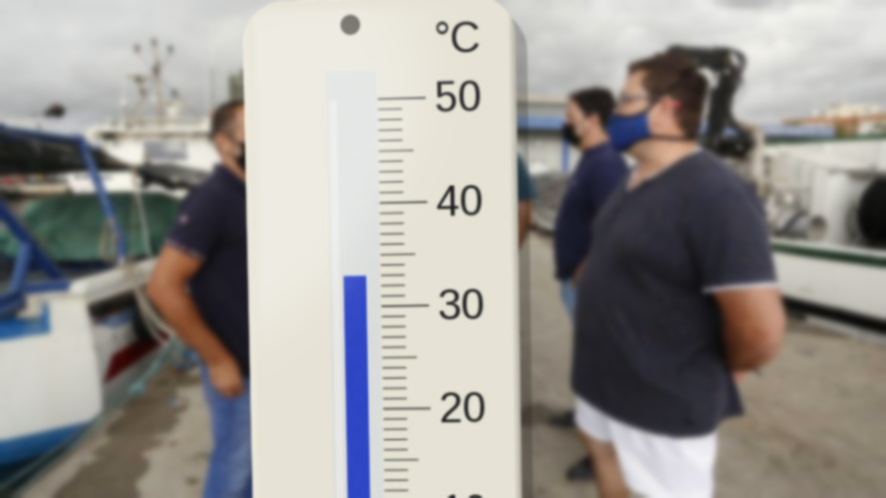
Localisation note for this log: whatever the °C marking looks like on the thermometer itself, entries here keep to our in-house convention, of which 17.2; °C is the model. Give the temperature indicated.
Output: 33; °C
